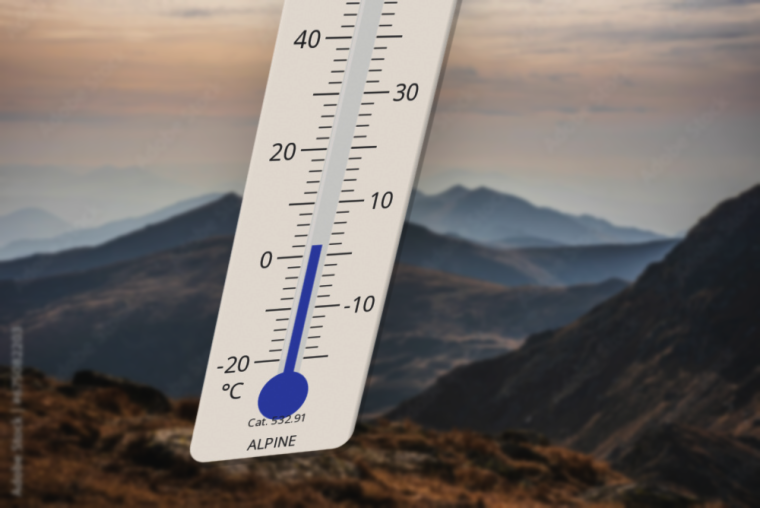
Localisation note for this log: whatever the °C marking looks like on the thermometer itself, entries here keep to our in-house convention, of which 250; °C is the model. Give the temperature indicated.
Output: 2; °C
